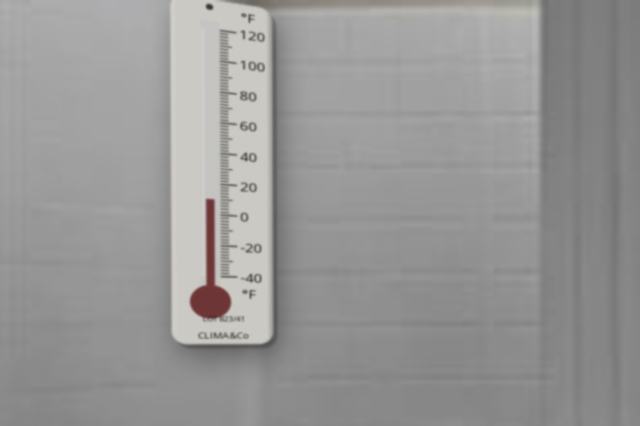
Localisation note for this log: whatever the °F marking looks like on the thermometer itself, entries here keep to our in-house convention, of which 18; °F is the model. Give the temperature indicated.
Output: 10; °F
